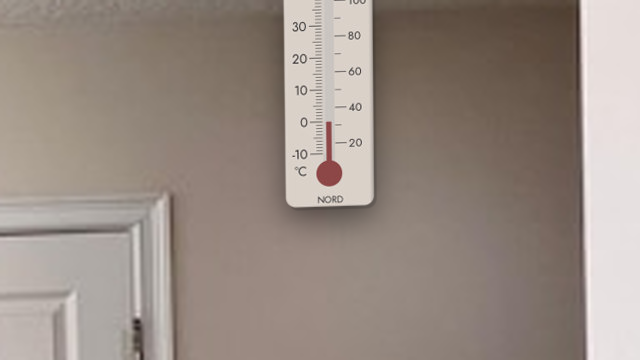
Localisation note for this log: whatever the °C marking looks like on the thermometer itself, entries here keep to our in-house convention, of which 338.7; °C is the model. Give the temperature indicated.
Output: 0; °C
